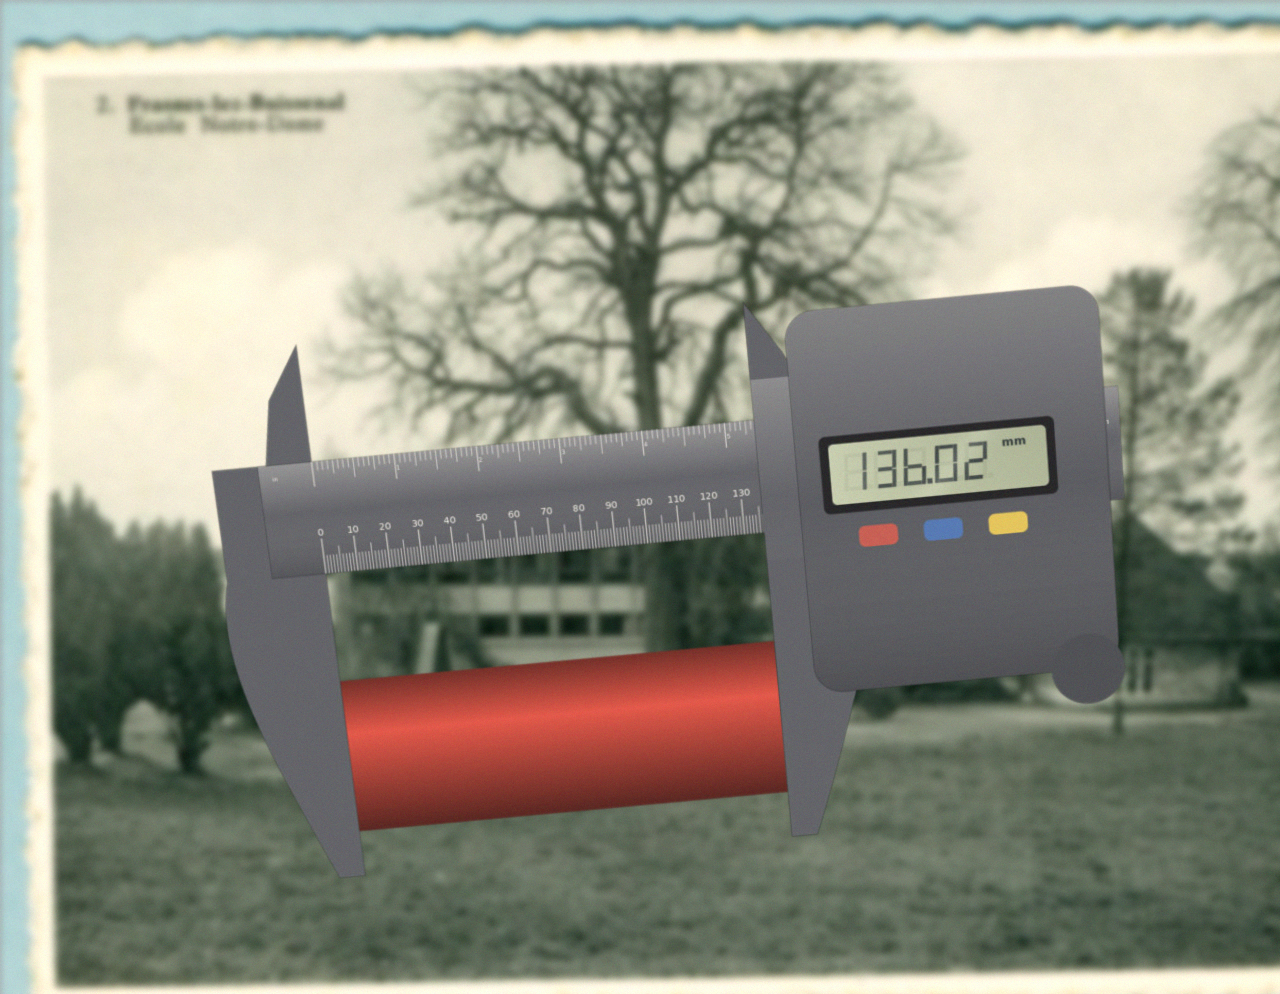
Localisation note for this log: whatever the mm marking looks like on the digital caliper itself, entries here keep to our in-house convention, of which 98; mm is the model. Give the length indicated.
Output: 136.02; mm
